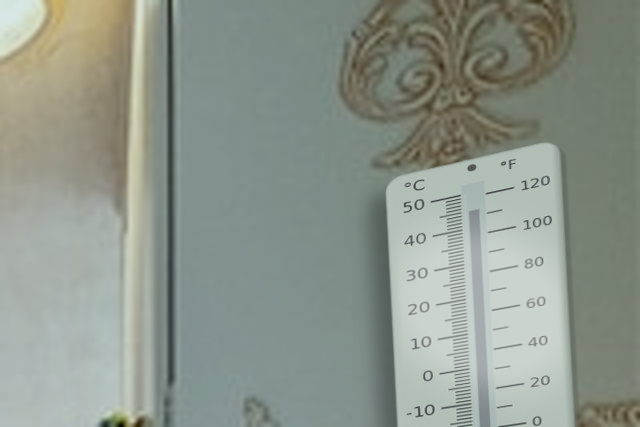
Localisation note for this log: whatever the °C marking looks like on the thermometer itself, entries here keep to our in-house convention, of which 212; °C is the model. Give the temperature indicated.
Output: 45; °C
